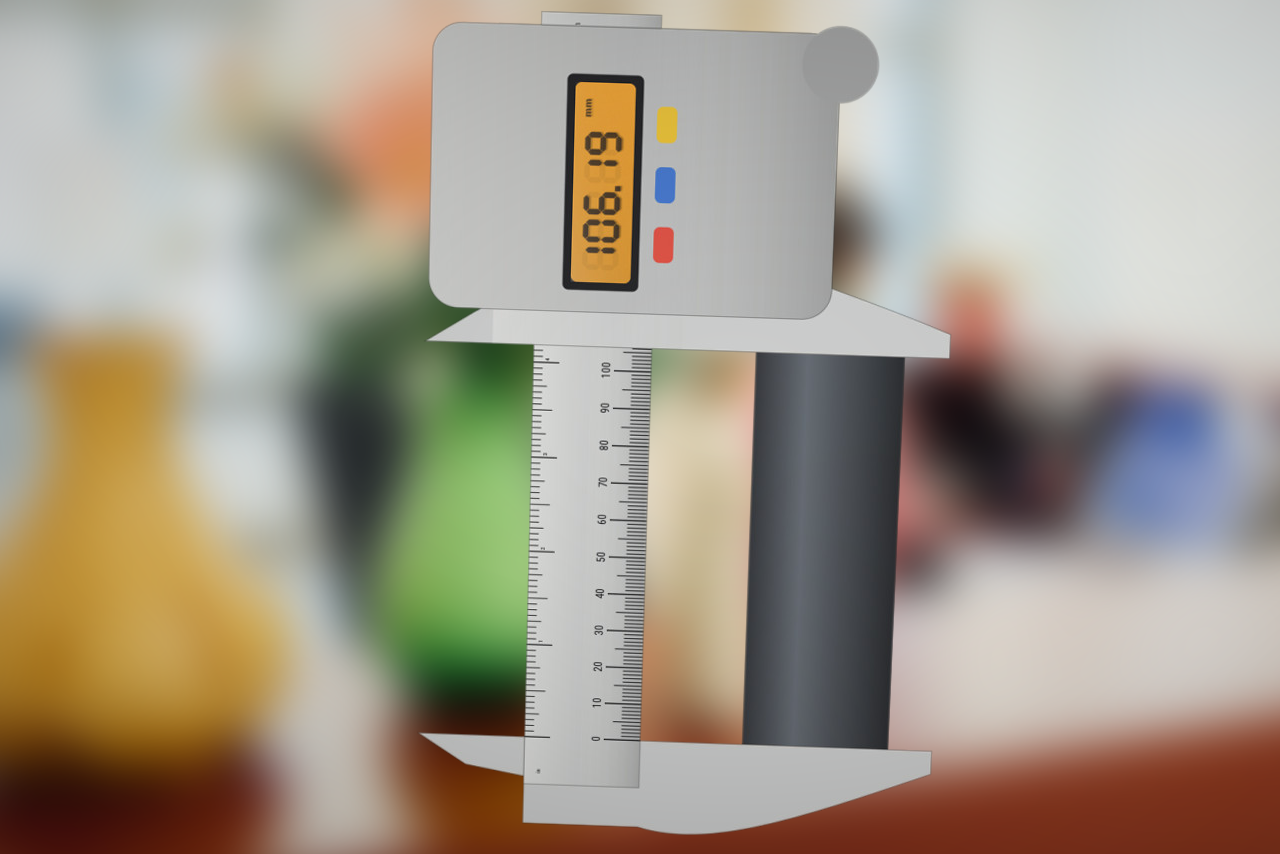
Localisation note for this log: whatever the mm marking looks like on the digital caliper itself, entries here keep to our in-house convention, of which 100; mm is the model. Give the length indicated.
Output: 106.19; mm
